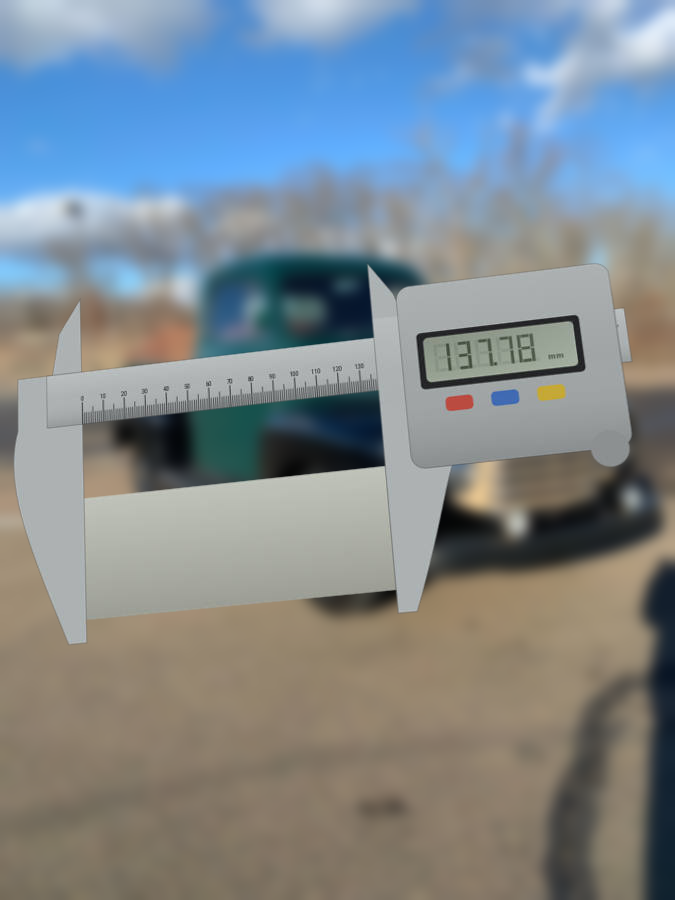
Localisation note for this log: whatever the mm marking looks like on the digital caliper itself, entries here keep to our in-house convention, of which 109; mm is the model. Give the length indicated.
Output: 137.78; mm
